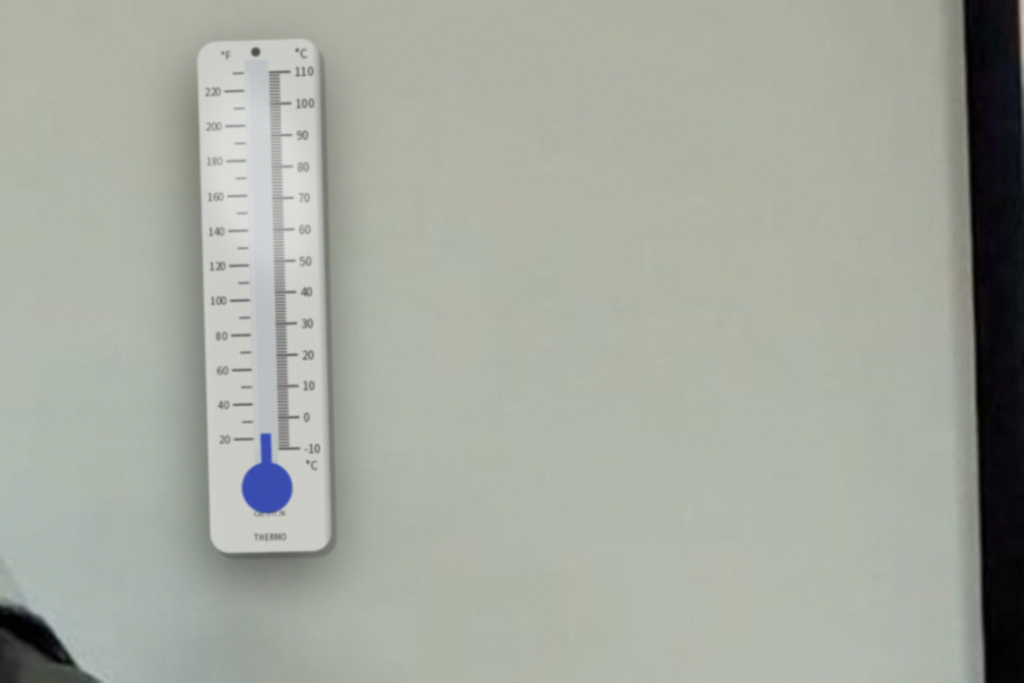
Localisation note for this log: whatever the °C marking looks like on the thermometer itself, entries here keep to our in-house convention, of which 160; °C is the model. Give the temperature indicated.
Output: -5; °C
